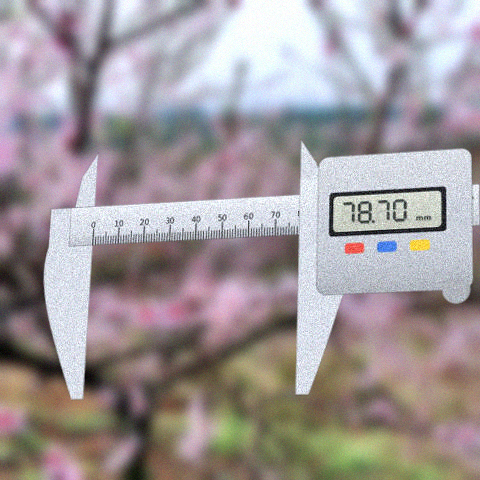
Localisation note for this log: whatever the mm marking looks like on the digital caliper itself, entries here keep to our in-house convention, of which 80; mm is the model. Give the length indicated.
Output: 78.70; mm
